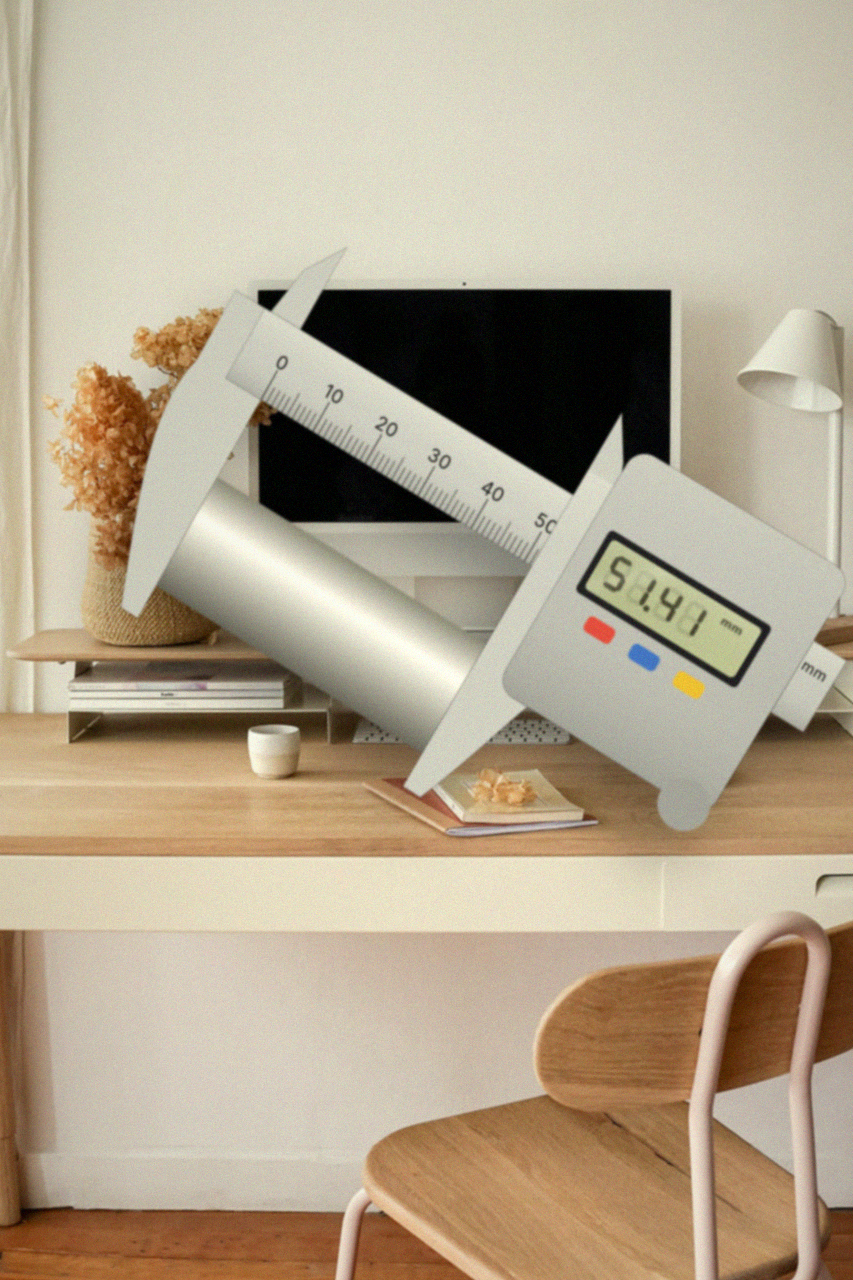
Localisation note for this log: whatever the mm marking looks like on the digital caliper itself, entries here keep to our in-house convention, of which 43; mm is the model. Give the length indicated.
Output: 51.41; mm
